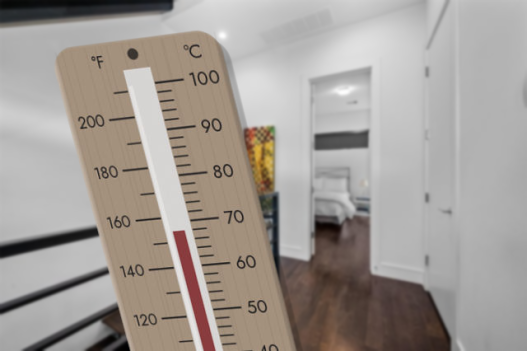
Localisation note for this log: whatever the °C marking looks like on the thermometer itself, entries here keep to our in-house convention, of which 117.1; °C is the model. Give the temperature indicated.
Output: 68; °C
